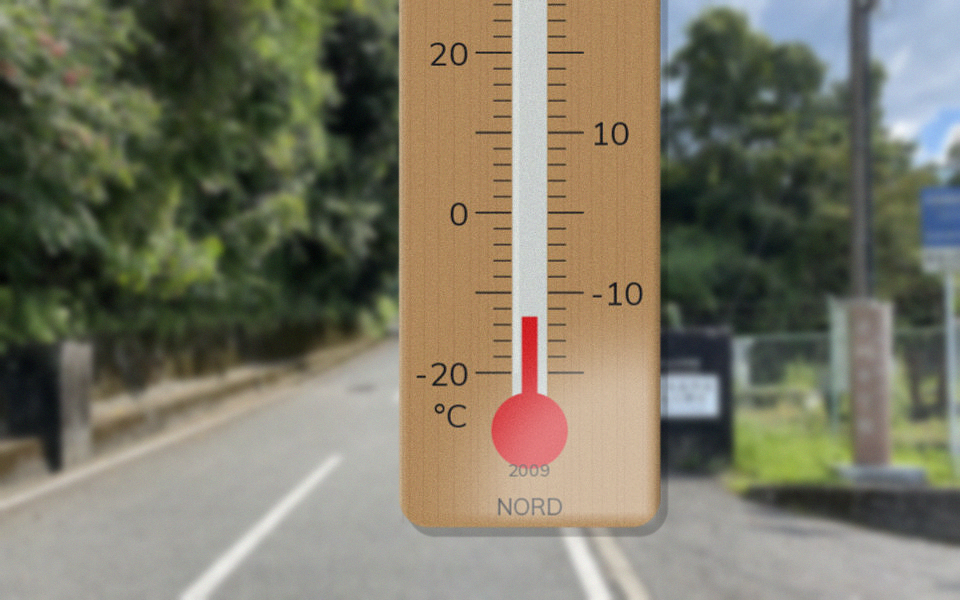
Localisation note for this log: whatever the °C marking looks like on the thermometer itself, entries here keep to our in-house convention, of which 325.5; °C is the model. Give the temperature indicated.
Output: -13; °C
